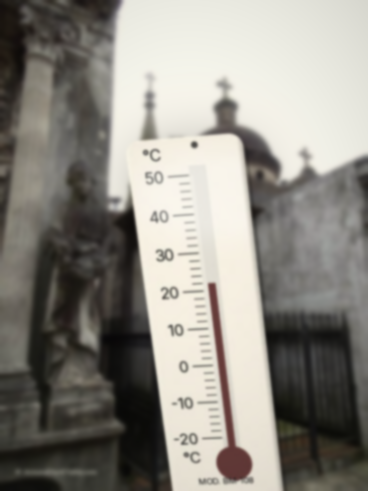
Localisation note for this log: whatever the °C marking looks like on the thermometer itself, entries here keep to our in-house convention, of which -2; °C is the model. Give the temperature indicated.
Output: 22; °C
